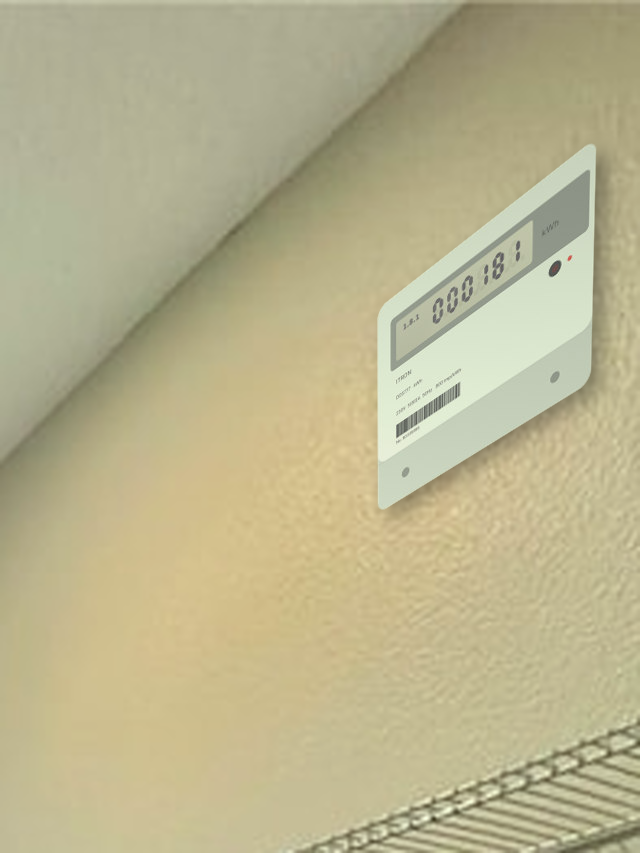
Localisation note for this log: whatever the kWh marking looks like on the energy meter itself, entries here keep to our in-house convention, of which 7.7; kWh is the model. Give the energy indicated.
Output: 181; kWh
